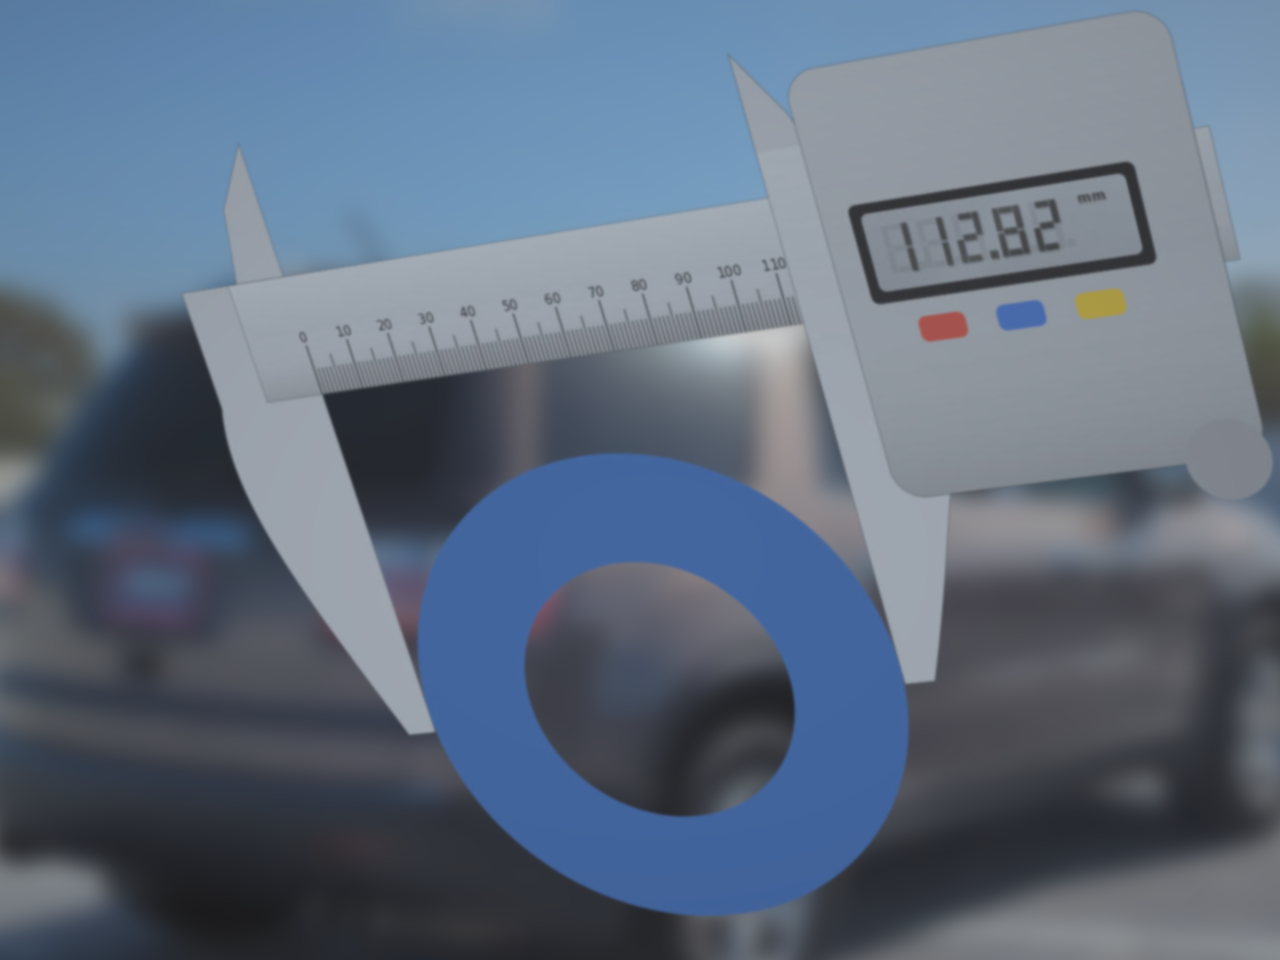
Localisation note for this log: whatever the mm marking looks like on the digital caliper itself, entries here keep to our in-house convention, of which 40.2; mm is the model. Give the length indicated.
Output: 112.82; mm
